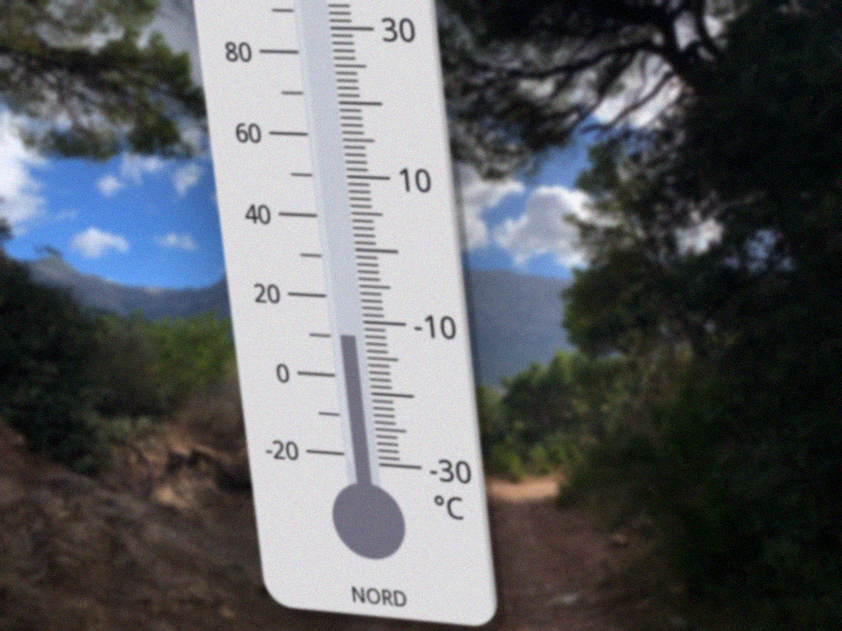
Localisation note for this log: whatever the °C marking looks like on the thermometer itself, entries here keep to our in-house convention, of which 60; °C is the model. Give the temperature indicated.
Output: -12; °C
